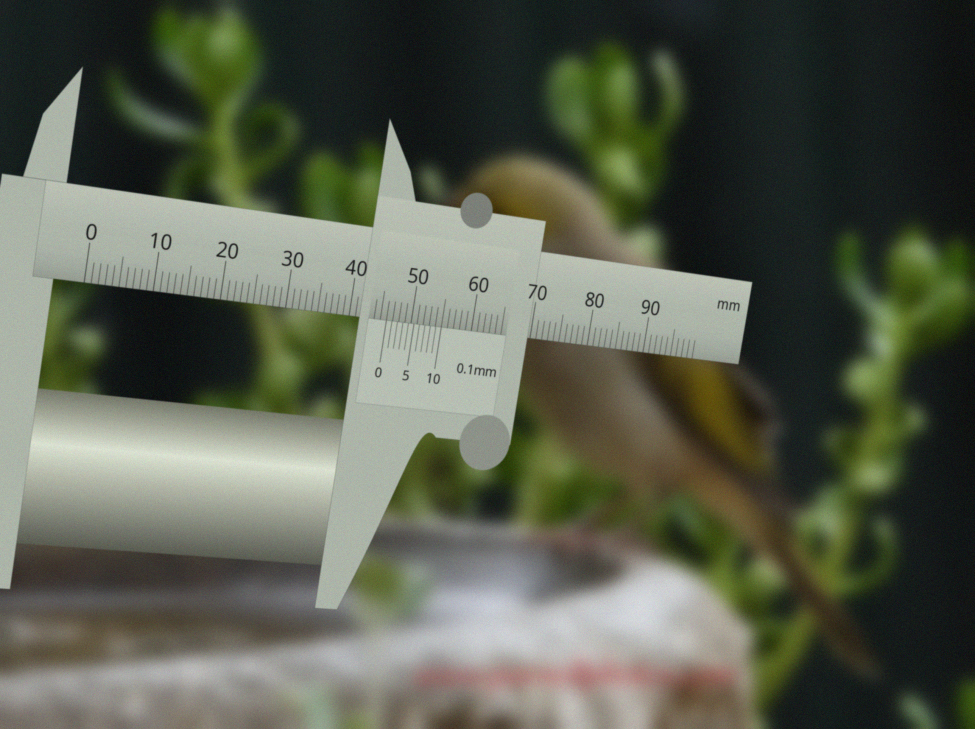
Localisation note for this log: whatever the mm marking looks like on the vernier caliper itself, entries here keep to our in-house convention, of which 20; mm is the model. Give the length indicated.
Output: 46.0; mm
